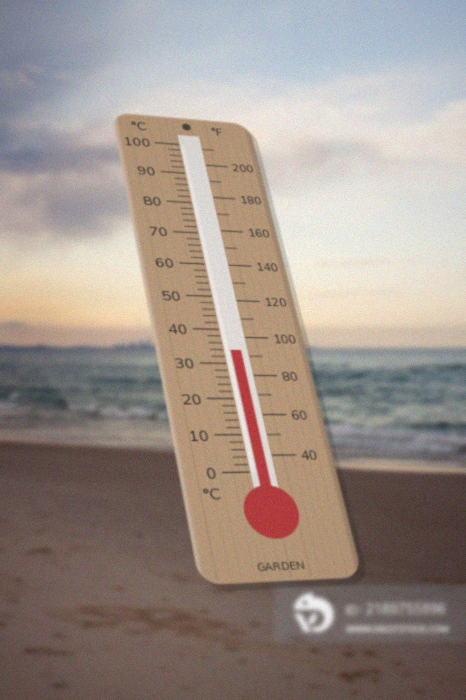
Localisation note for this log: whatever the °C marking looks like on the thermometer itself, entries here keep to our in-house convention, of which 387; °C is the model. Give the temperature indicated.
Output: 34; °C
